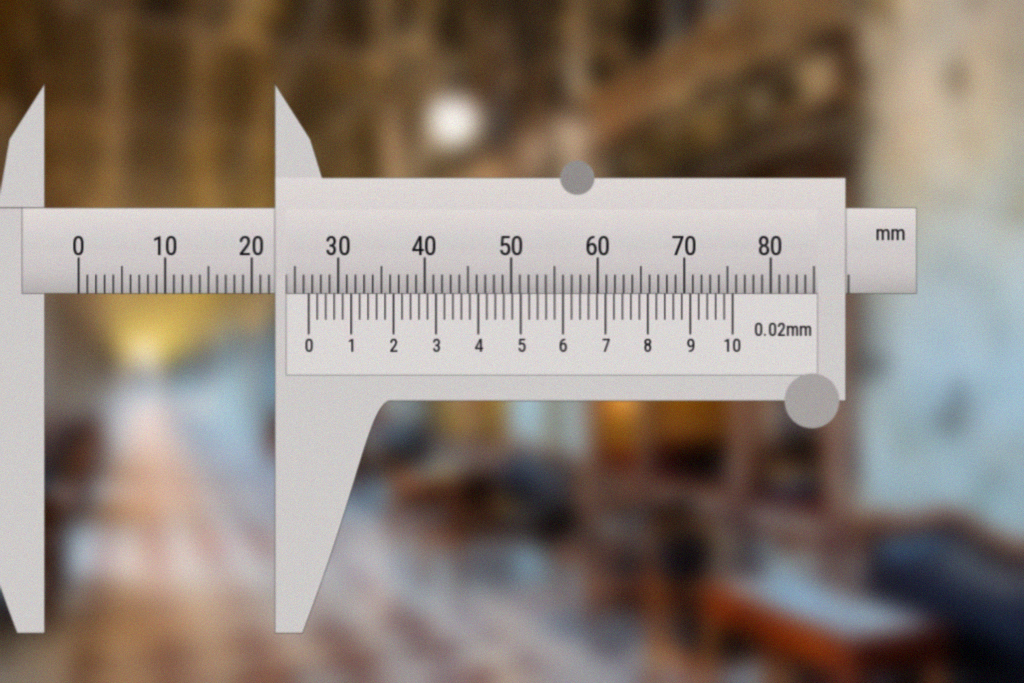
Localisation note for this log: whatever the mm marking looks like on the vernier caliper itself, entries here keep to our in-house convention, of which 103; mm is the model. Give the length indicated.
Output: 26.6; mm
